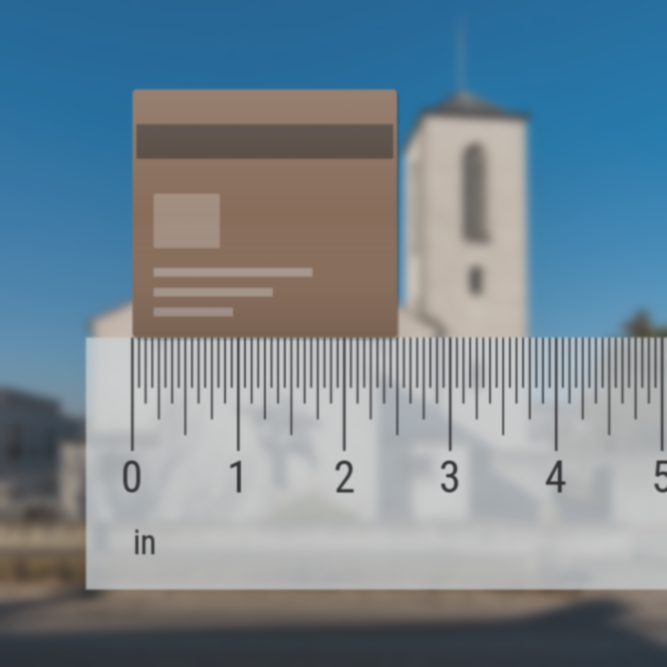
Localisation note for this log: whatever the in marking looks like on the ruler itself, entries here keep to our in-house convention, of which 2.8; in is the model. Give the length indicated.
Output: 2.5; in
